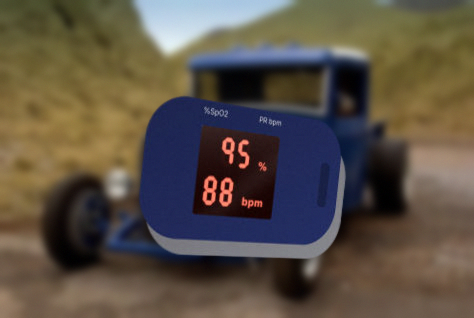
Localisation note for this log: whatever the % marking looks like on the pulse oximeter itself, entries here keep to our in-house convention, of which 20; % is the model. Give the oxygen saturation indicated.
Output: 95; %
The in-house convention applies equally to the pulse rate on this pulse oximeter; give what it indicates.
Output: 88; bpm
